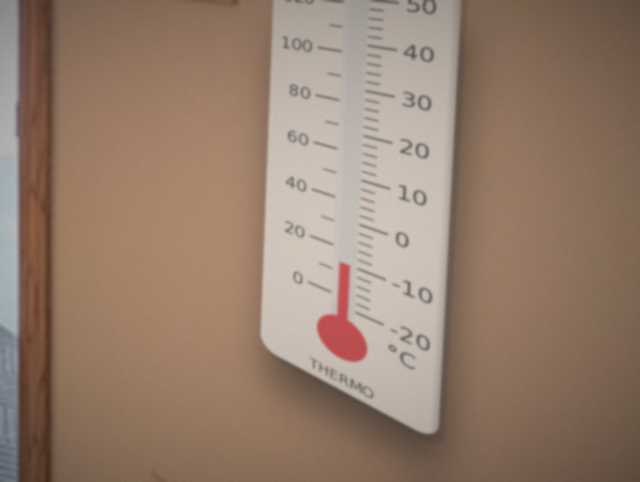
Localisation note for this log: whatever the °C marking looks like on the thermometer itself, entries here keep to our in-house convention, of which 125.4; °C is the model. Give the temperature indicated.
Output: -10; °C
